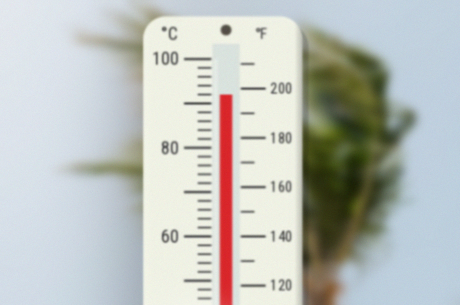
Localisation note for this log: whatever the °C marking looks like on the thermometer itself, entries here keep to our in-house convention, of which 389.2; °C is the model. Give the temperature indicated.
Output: 92; °C
